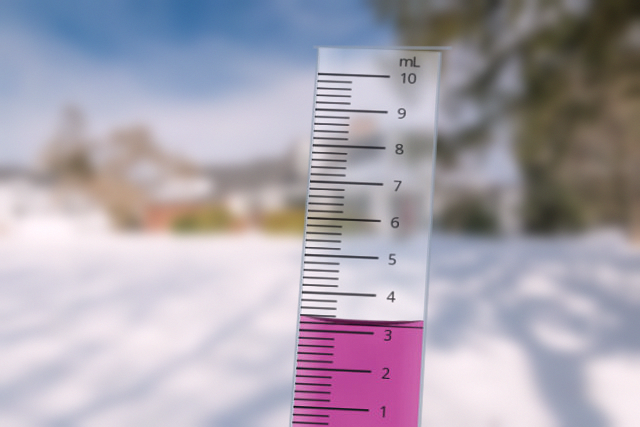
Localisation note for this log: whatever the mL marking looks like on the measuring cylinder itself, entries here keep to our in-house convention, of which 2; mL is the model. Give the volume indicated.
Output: 3.2; mL
